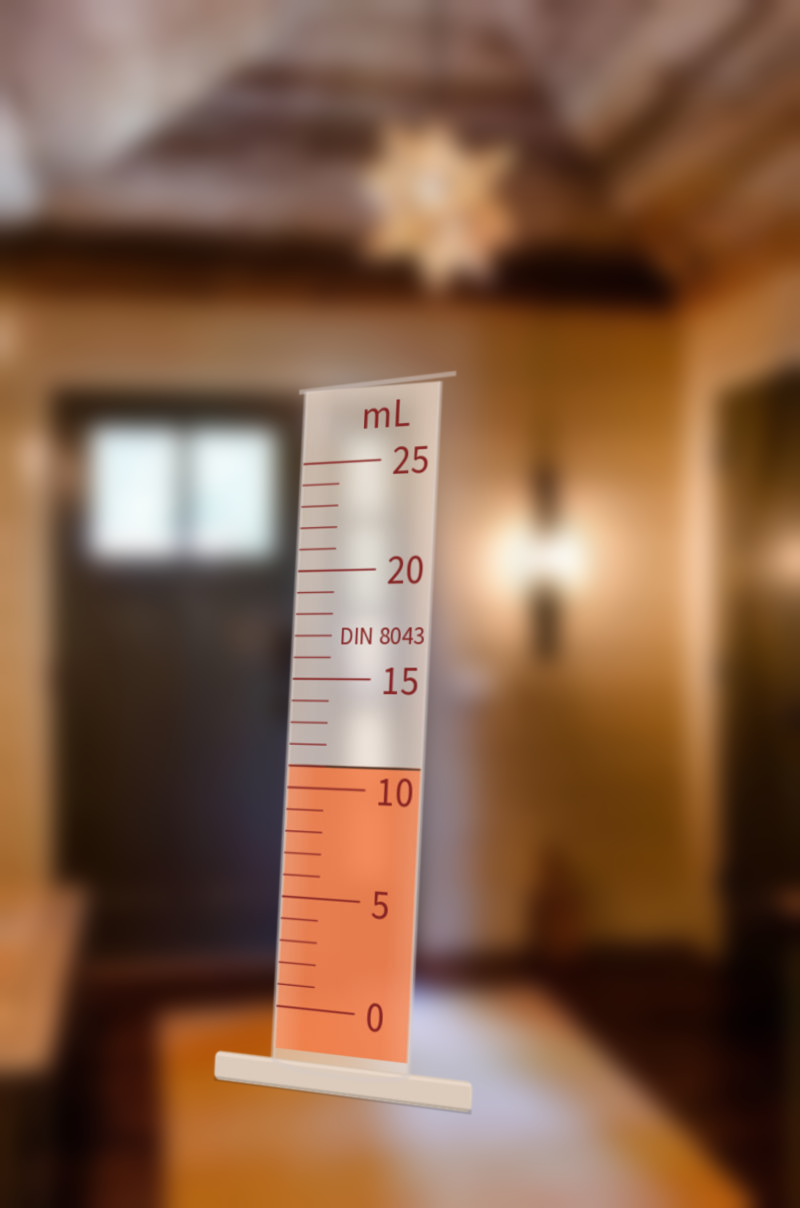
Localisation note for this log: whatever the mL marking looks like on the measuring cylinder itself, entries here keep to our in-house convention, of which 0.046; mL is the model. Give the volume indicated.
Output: 11; mL
